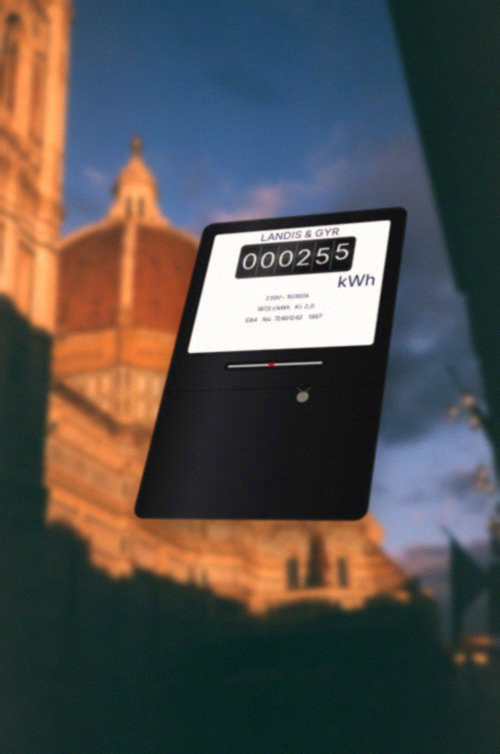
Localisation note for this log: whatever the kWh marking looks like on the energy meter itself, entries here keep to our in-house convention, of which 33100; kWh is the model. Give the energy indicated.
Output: 255; kWh
